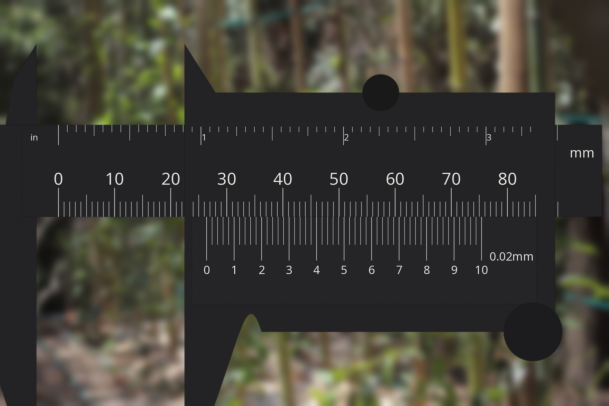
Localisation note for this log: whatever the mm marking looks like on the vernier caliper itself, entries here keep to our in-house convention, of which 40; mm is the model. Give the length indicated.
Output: 26.4; mm
